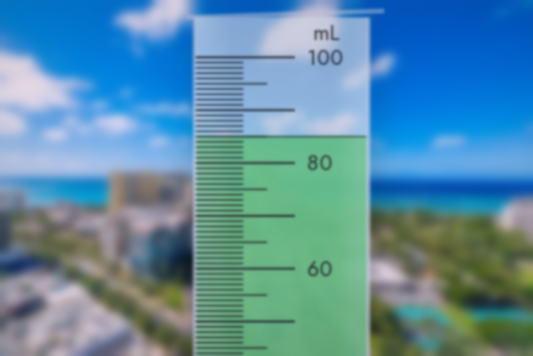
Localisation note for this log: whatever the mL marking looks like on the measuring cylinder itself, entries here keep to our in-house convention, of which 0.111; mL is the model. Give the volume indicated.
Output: 85; mL
